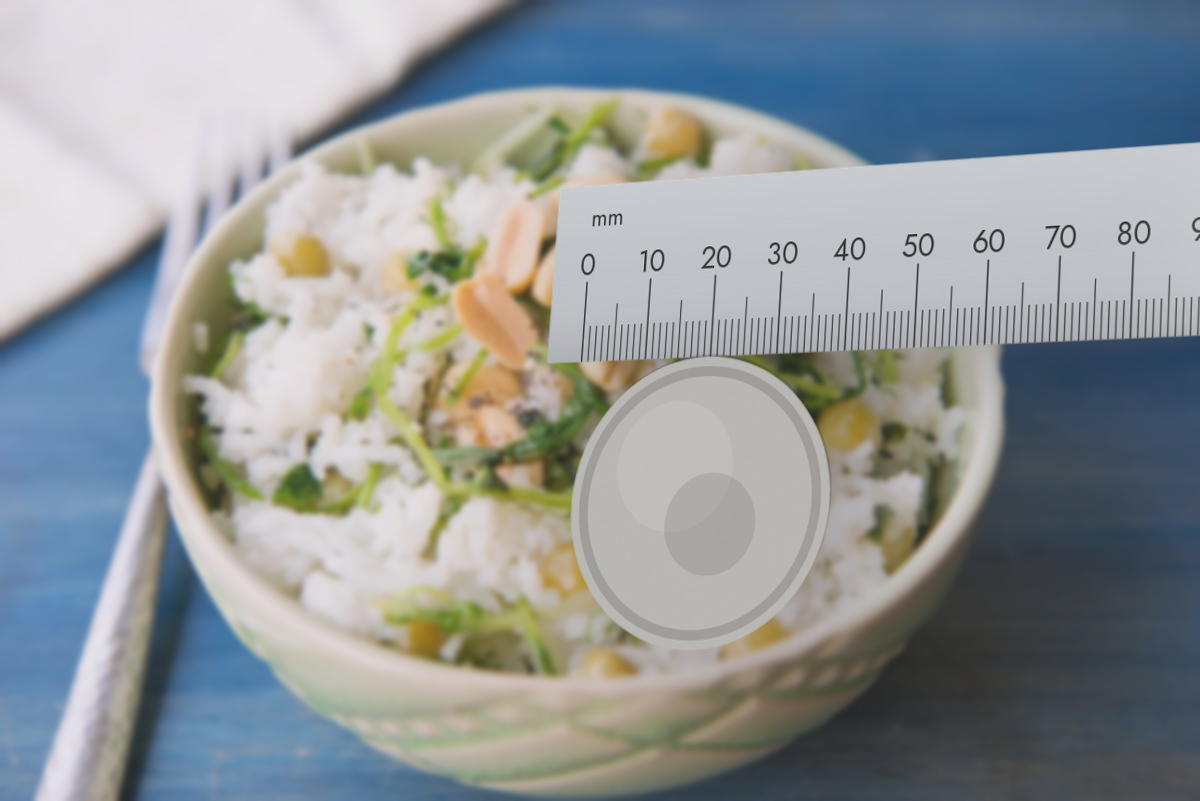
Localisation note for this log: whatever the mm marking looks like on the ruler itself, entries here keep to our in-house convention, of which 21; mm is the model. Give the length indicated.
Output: 39; mm
